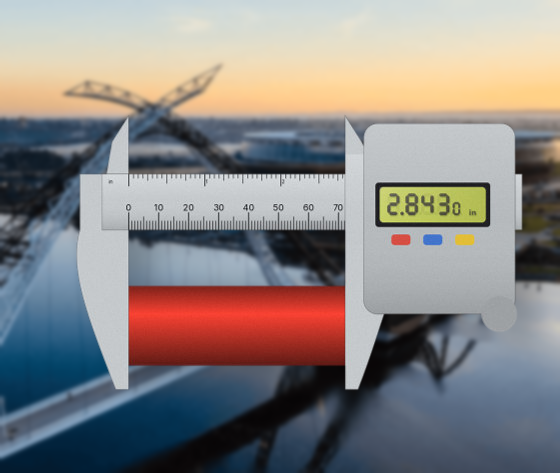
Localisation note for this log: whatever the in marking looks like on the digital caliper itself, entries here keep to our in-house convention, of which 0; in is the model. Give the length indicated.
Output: 2.8430; in
